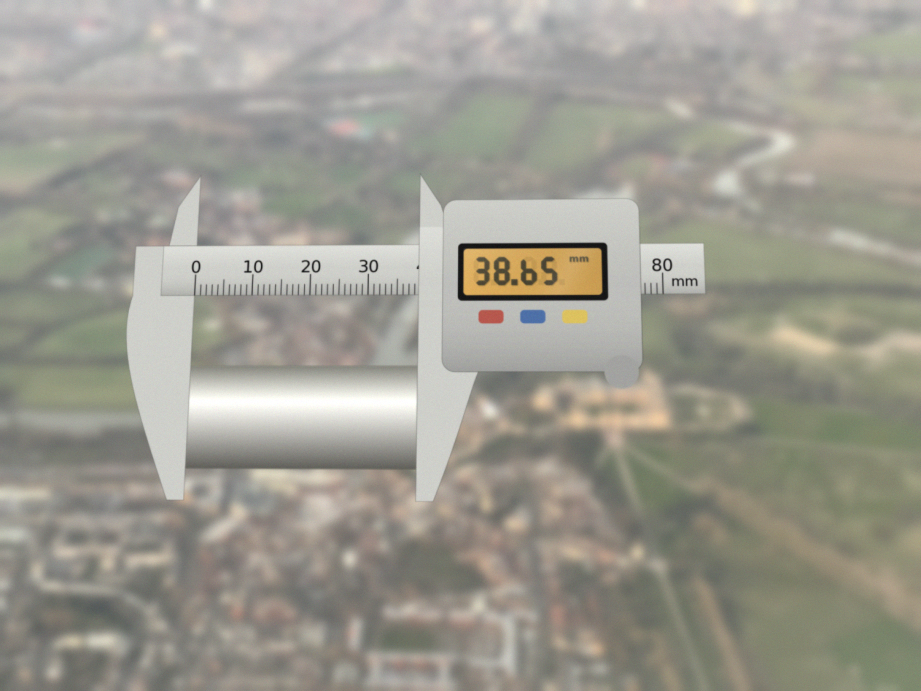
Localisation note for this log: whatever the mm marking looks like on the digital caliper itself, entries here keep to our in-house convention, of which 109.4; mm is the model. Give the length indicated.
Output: 38.65; mm
